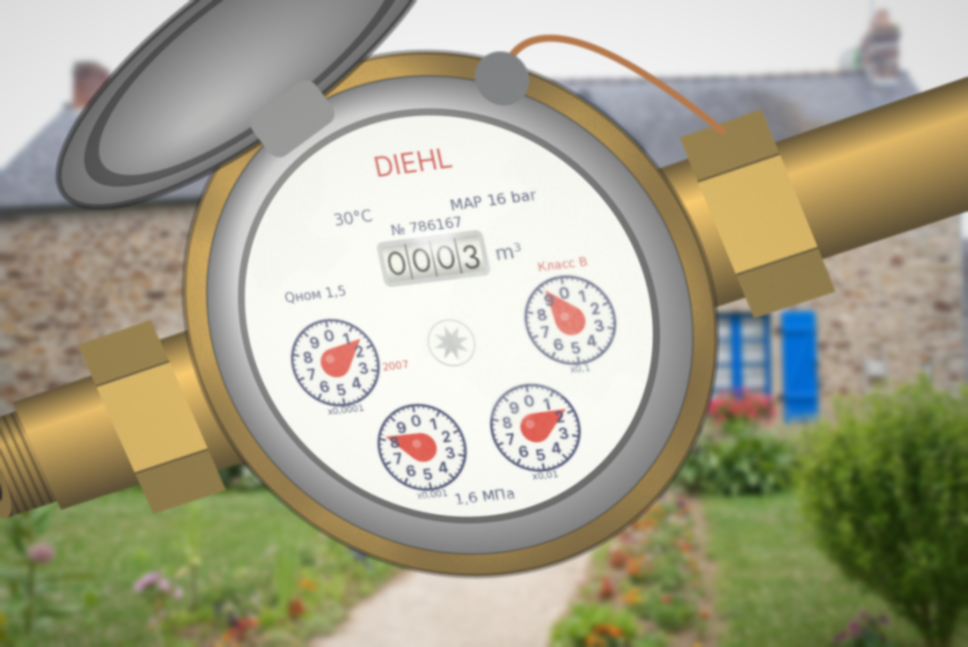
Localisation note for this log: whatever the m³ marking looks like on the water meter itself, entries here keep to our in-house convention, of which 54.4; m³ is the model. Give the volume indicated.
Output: 2.9181; m³
